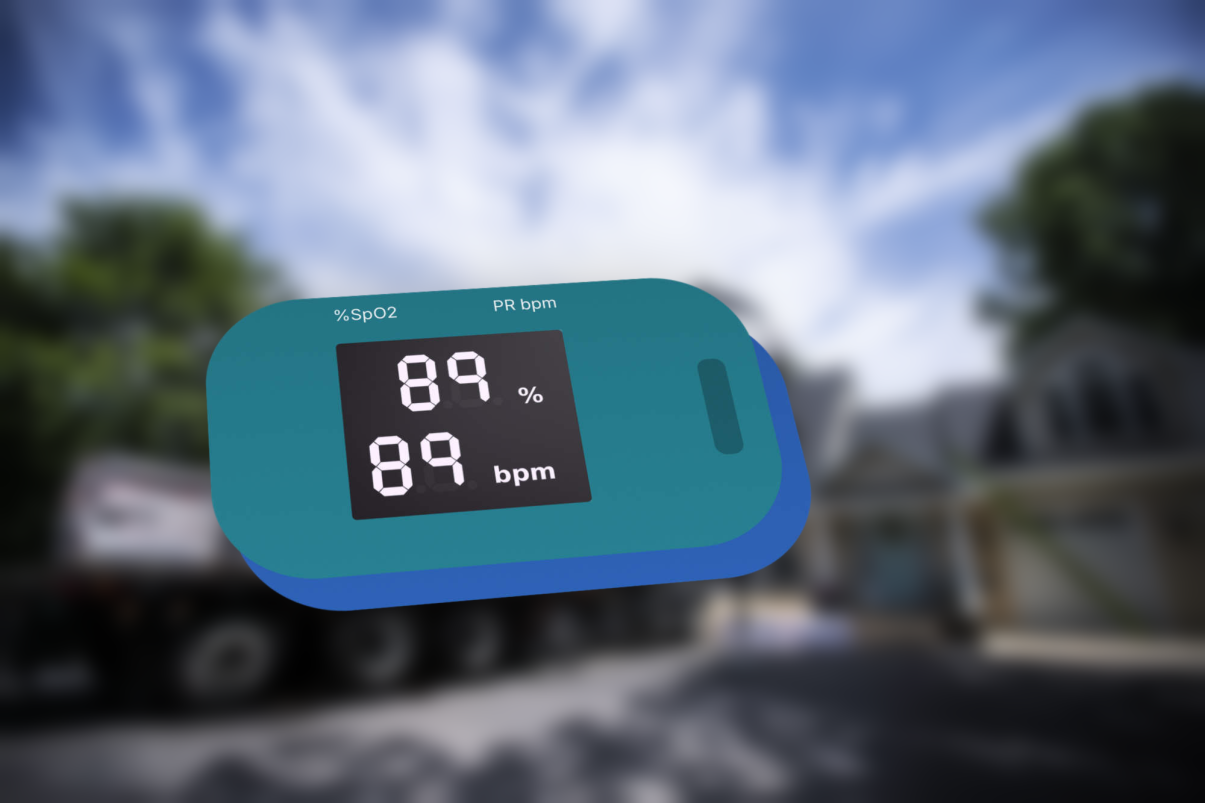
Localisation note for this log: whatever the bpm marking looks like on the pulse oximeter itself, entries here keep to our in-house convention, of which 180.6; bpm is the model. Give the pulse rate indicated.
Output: 89; bpm
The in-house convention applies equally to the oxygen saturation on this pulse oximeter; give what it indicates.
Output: 89; %
